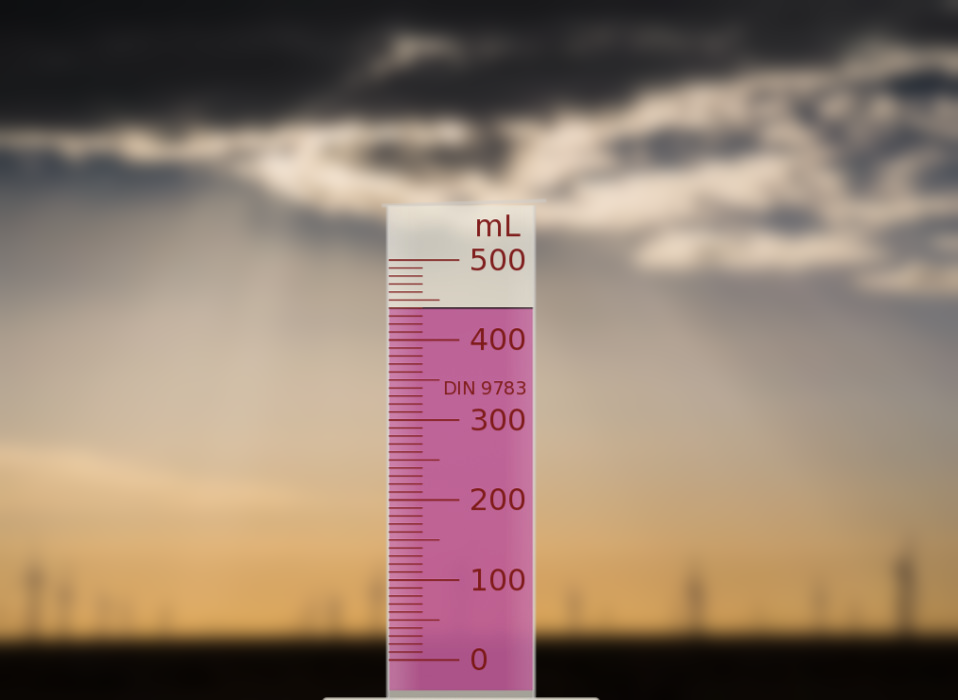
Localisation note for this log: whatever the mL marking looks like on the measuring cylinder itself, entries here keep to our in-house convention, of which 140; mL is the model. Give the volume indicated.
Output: 440; mL
